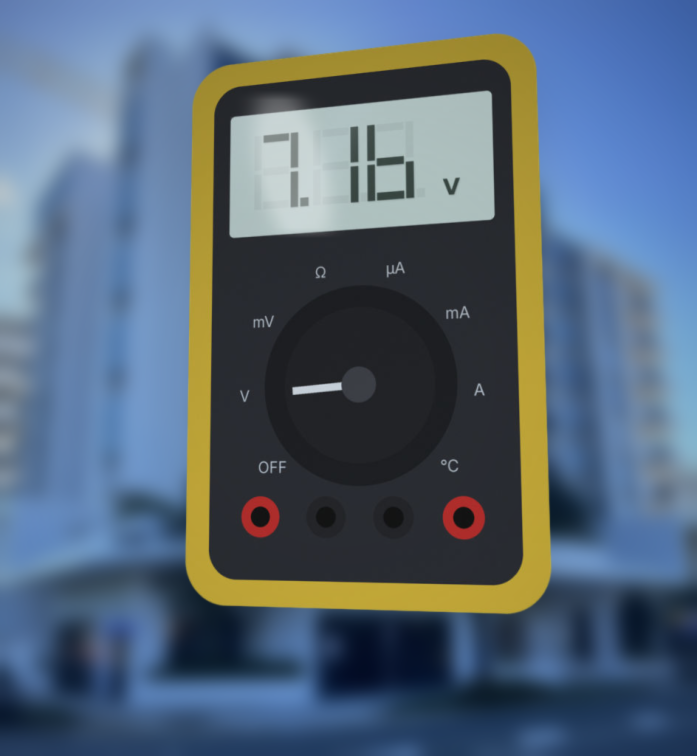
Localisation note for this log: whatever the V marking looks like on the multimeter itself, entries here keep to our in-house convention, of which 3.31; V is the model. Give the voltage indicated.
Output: 7.16; V
